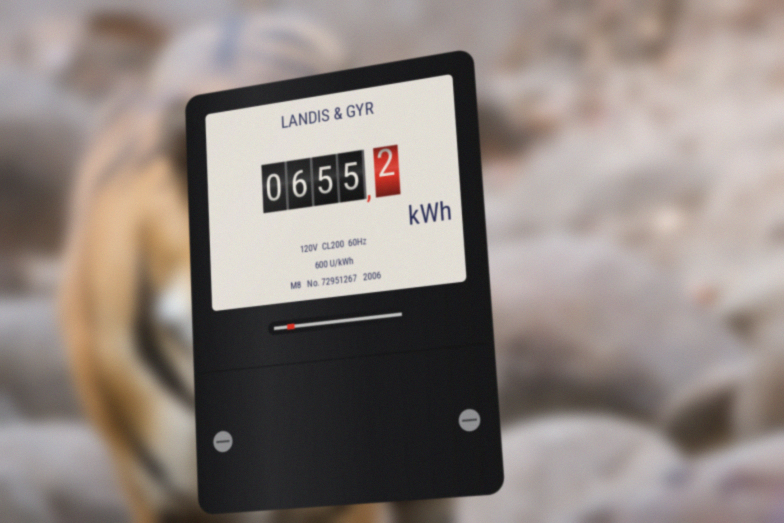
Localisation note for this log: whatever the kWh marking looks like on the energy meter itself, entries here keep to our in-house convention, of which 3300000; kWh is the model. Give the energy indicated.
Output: 655.2; kWh
